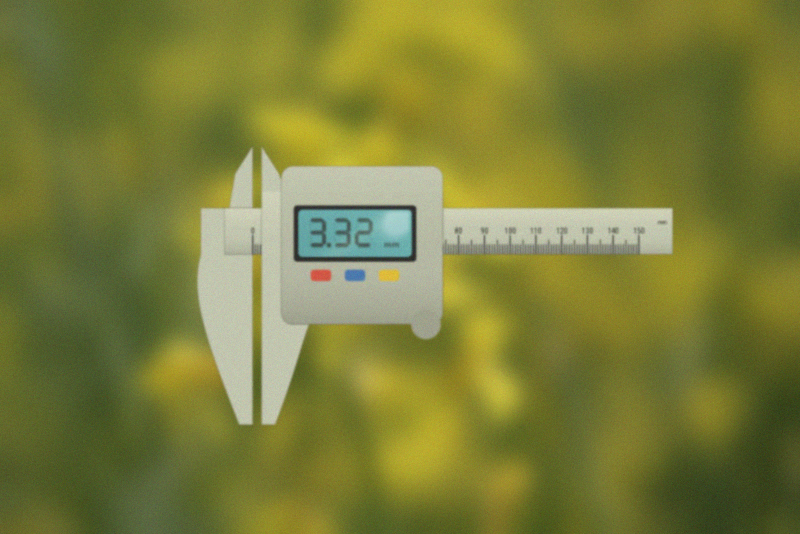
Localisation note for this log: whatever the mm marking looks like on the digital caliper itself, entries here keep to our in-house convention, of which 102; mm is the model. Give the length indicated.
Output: 3.32; mm
